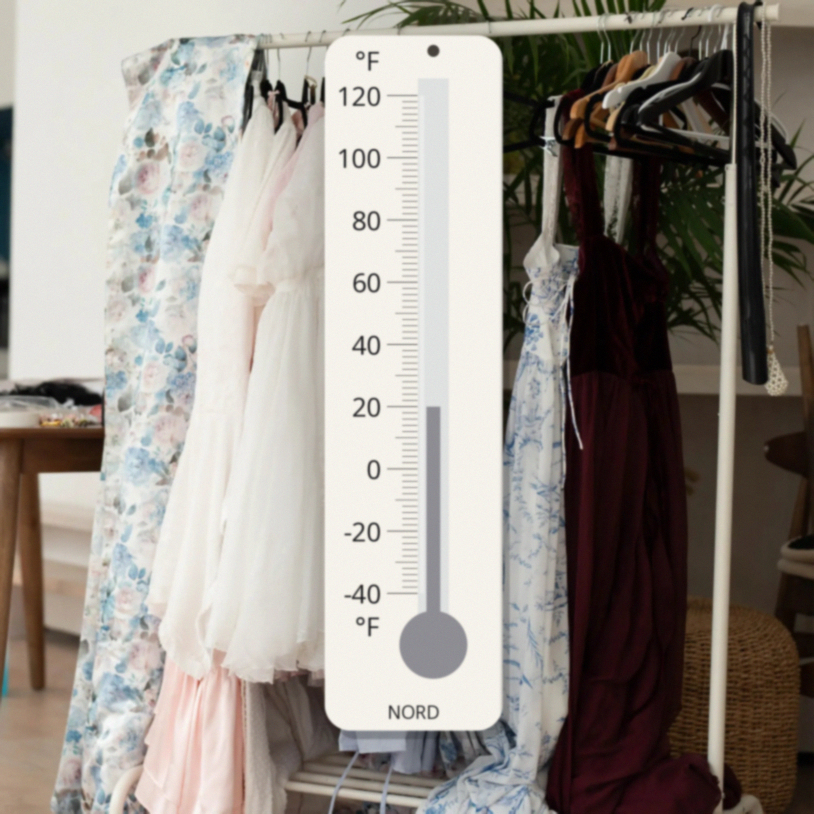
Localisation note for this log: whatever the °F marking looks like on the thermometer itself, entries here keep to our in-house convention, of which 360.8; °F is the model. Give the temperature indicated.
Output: 20; °F
